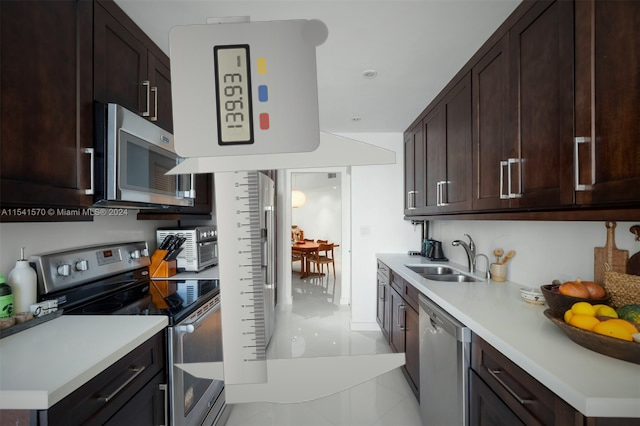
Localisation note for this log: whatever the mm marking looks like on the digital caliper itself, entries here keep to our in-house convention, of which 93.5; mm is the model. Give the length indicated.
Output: 139.93; mm
